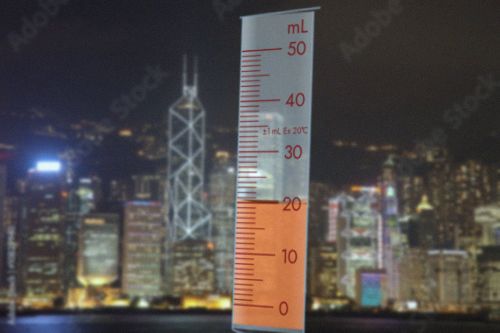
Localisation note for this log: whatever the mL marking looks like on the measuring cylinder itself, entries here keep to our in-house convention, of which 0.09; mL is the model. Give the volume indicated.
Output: 20; mL
